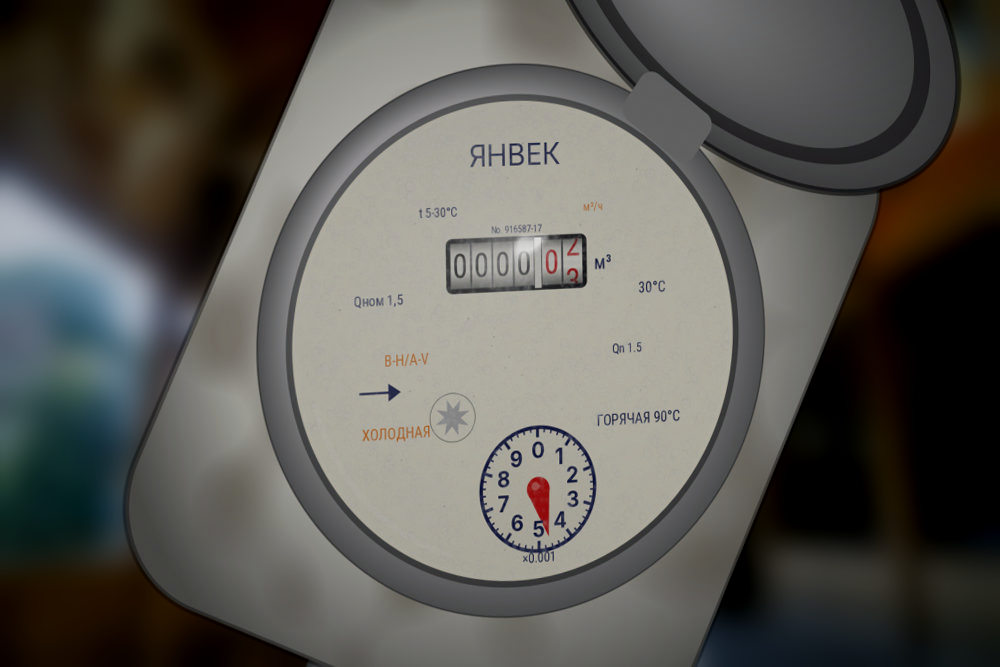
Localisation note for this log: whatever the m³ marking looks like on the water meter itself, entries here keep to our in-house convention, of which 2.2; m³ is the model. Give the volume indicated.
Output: 0.024; m³
